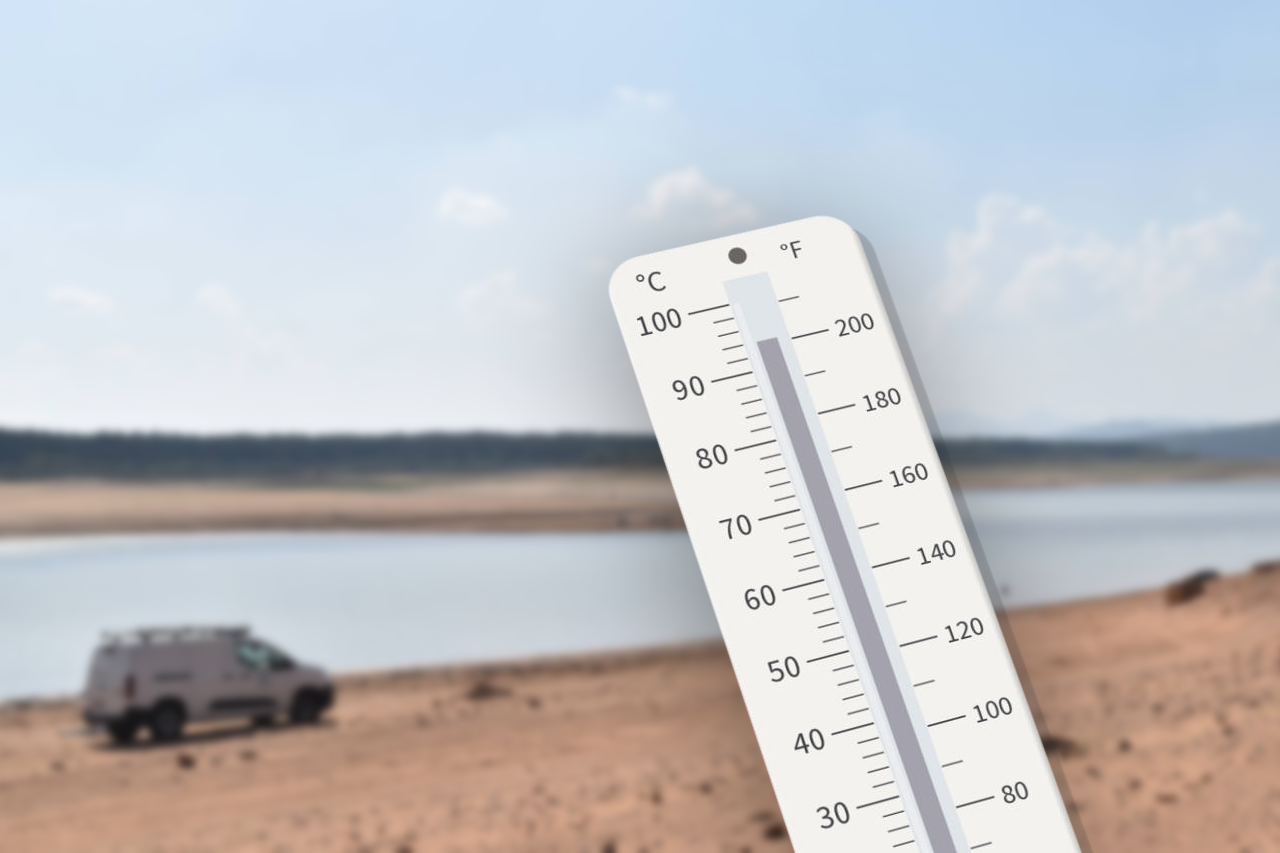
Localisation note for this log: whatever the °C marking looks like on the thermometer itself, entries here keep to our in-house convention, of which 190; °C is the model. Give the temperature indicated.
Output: 94; °C
